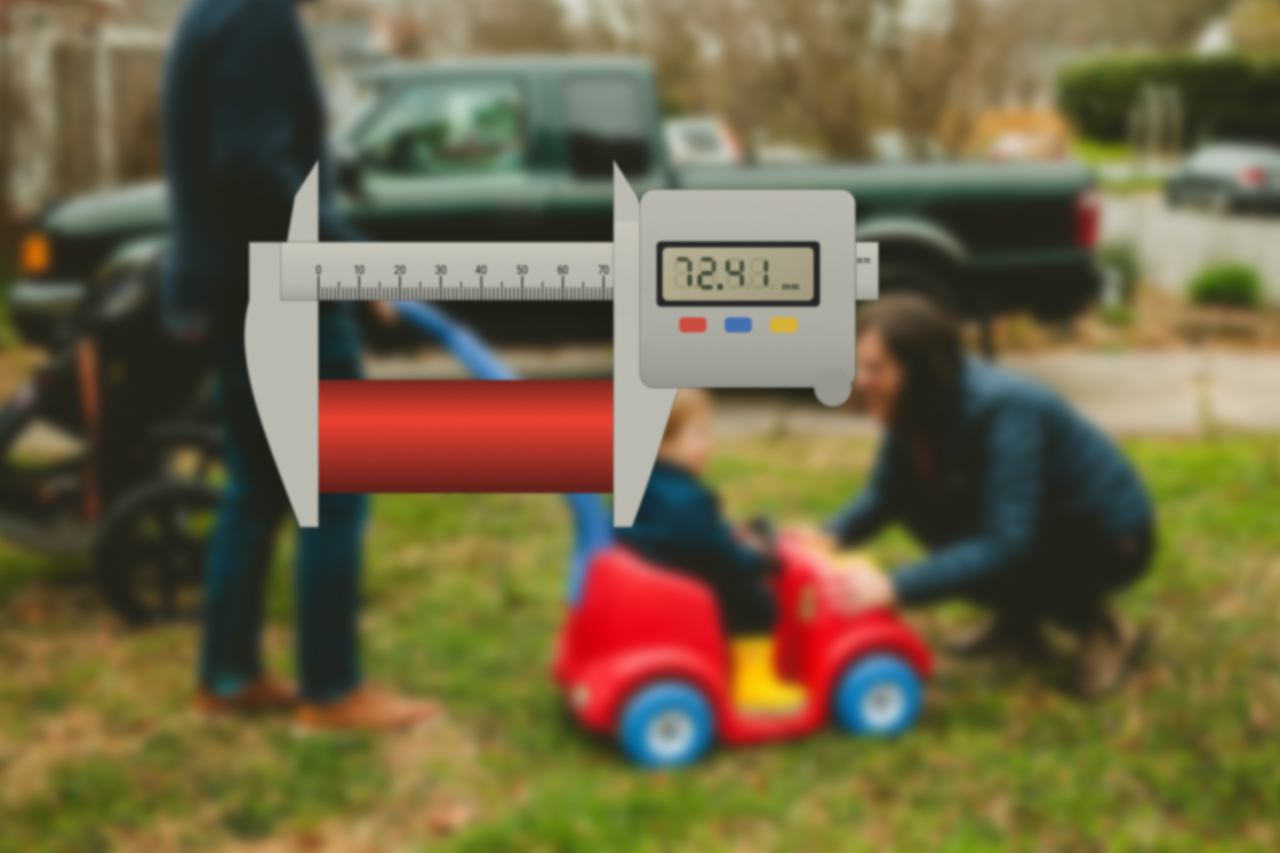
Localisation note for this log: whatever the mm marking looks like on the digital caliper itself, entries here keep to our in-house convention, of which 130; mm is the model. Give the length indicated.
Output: 72.41; mm
